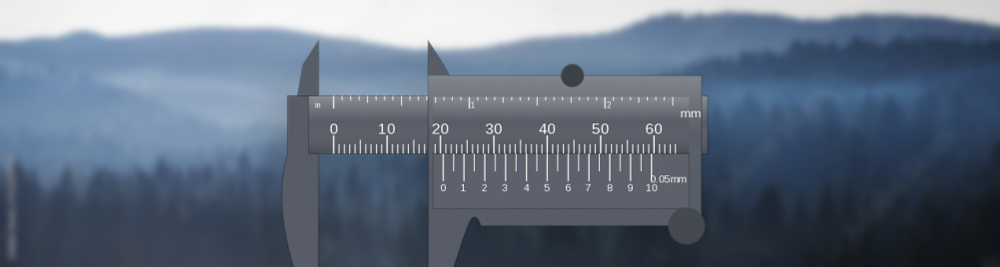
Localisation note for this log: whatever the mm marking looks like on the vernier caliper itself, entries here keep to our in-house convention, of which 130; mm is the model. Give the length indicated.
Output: 20.5; mm
